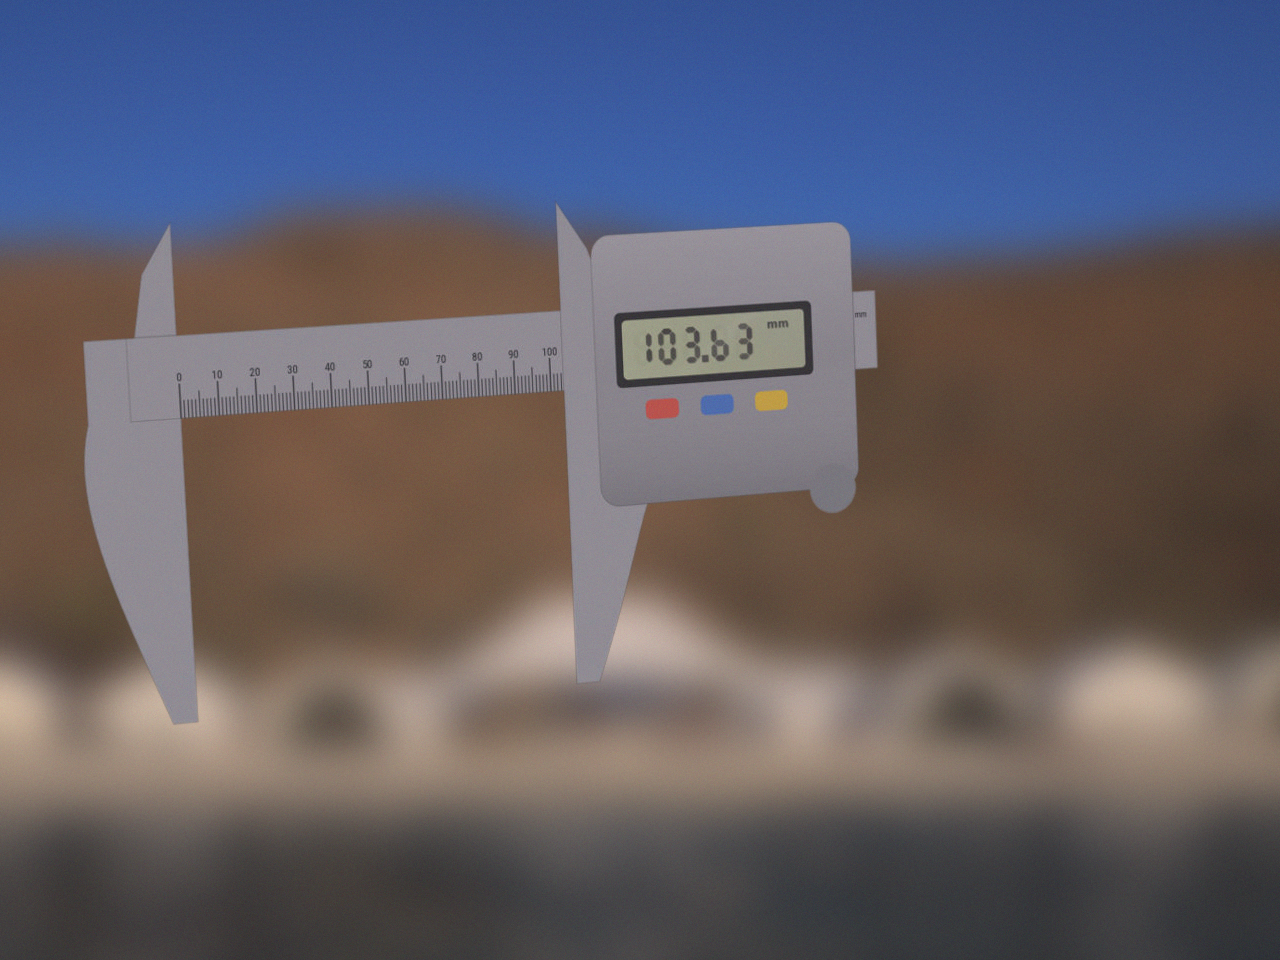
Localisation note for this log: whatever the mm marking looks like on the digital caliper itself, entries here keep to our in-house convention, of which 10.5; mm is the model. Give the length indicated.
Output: 103.63; mm
